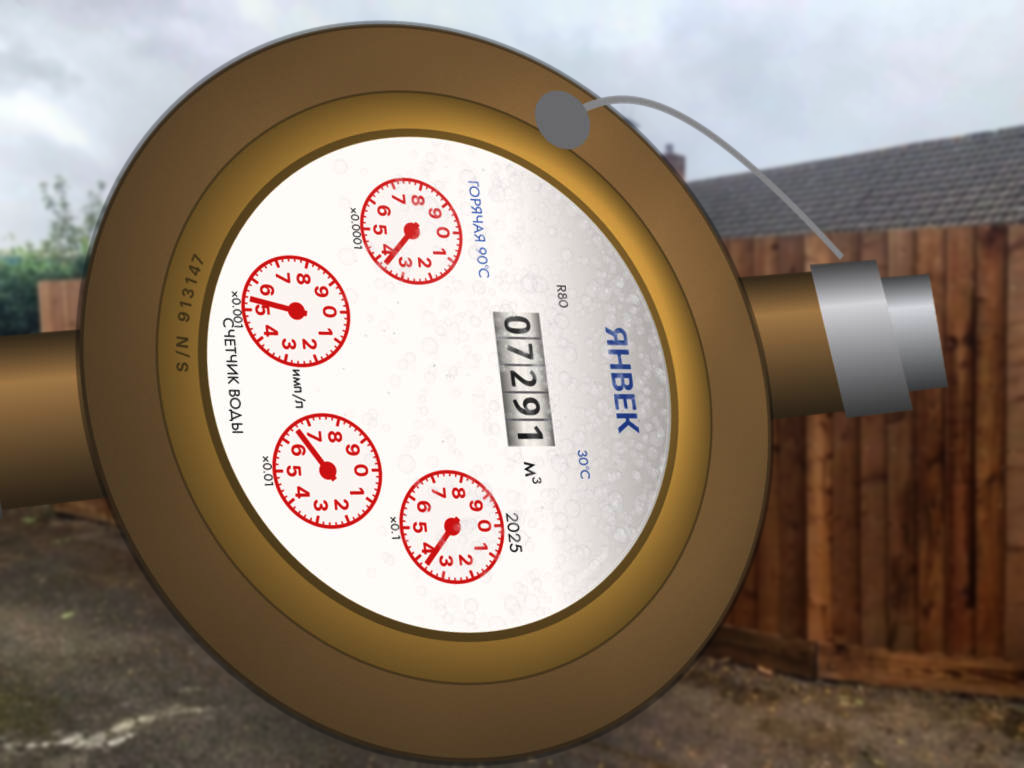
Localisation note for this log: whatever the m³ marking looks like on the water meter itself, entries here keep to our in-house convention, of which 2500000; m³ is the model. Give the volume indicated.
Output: 7291.3653; m³
